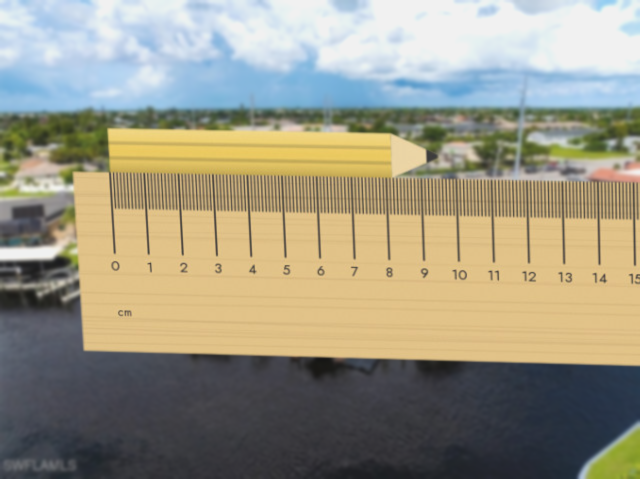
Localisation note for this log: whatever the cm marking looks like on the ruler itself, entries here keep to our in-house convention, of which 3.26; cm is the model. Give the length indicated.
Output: 9.5; cm
